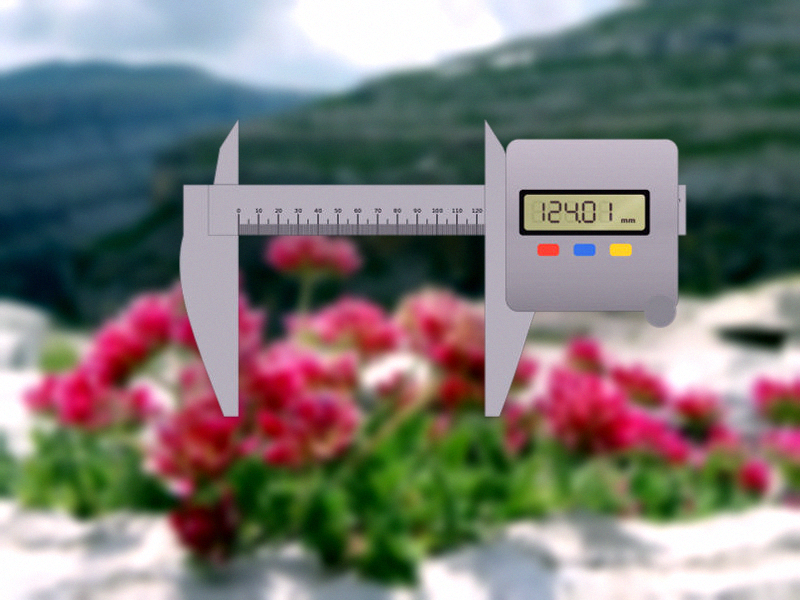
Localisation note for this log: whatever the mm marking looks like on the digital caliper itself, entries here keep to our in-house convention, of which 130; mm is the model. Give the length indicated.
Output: 124.01; mm
